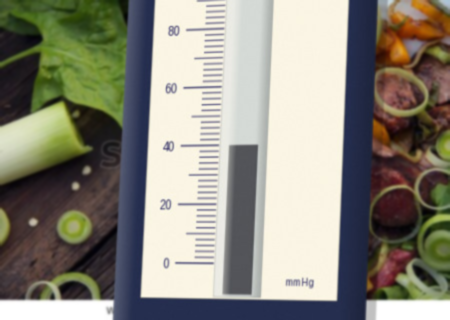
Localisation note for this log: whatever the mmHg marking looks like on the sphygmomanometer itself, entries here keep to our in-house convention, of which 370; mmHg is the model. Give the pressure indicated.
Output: 40; mmHg
